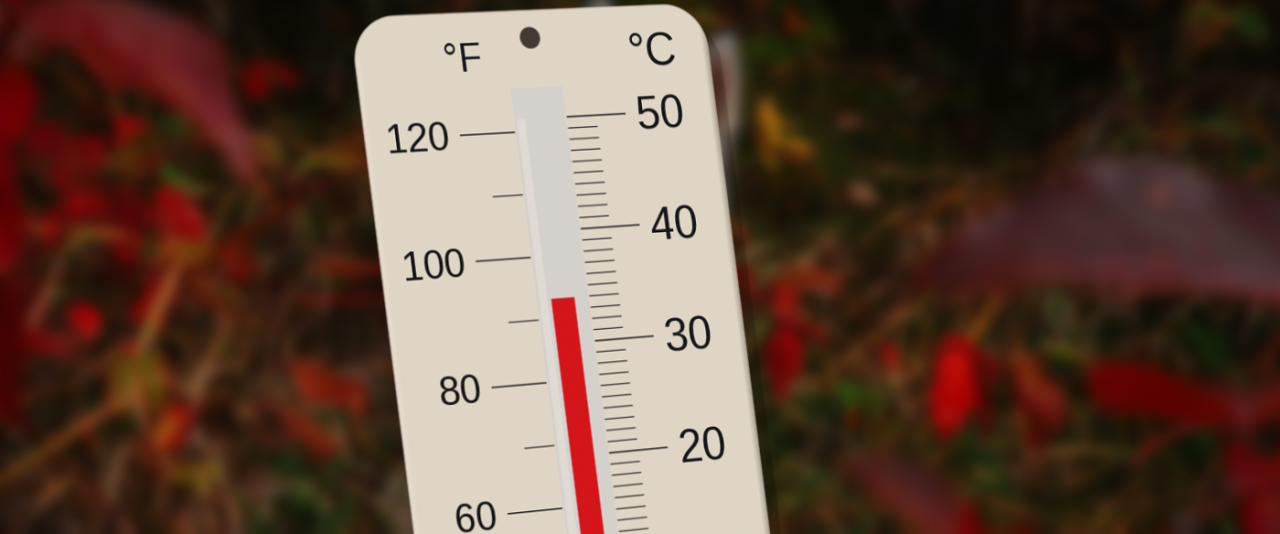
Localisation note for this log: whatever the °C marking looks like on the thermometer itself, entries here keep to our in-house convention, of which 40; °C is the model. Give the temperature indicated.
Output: 34; °C
